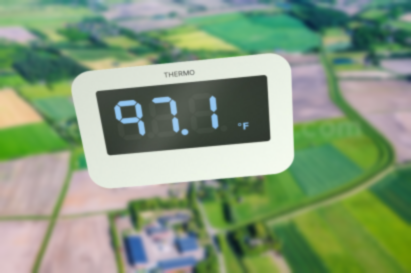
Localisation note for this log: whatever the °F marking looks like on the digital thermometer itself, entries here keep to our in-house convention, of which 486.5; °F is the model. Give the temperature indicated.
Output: 97.1; °F
